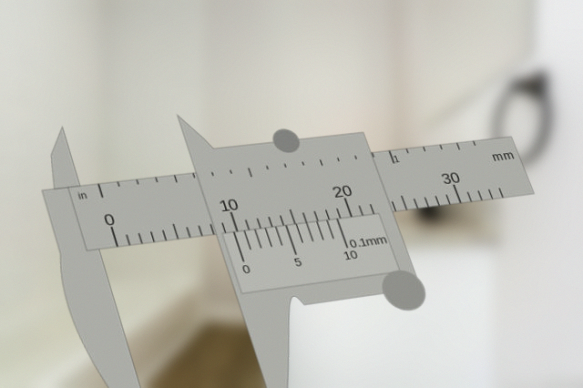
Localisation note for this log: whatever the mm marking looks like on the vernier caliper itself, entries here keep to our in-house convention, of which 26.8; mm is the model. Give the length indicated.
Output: 9.7; mm
